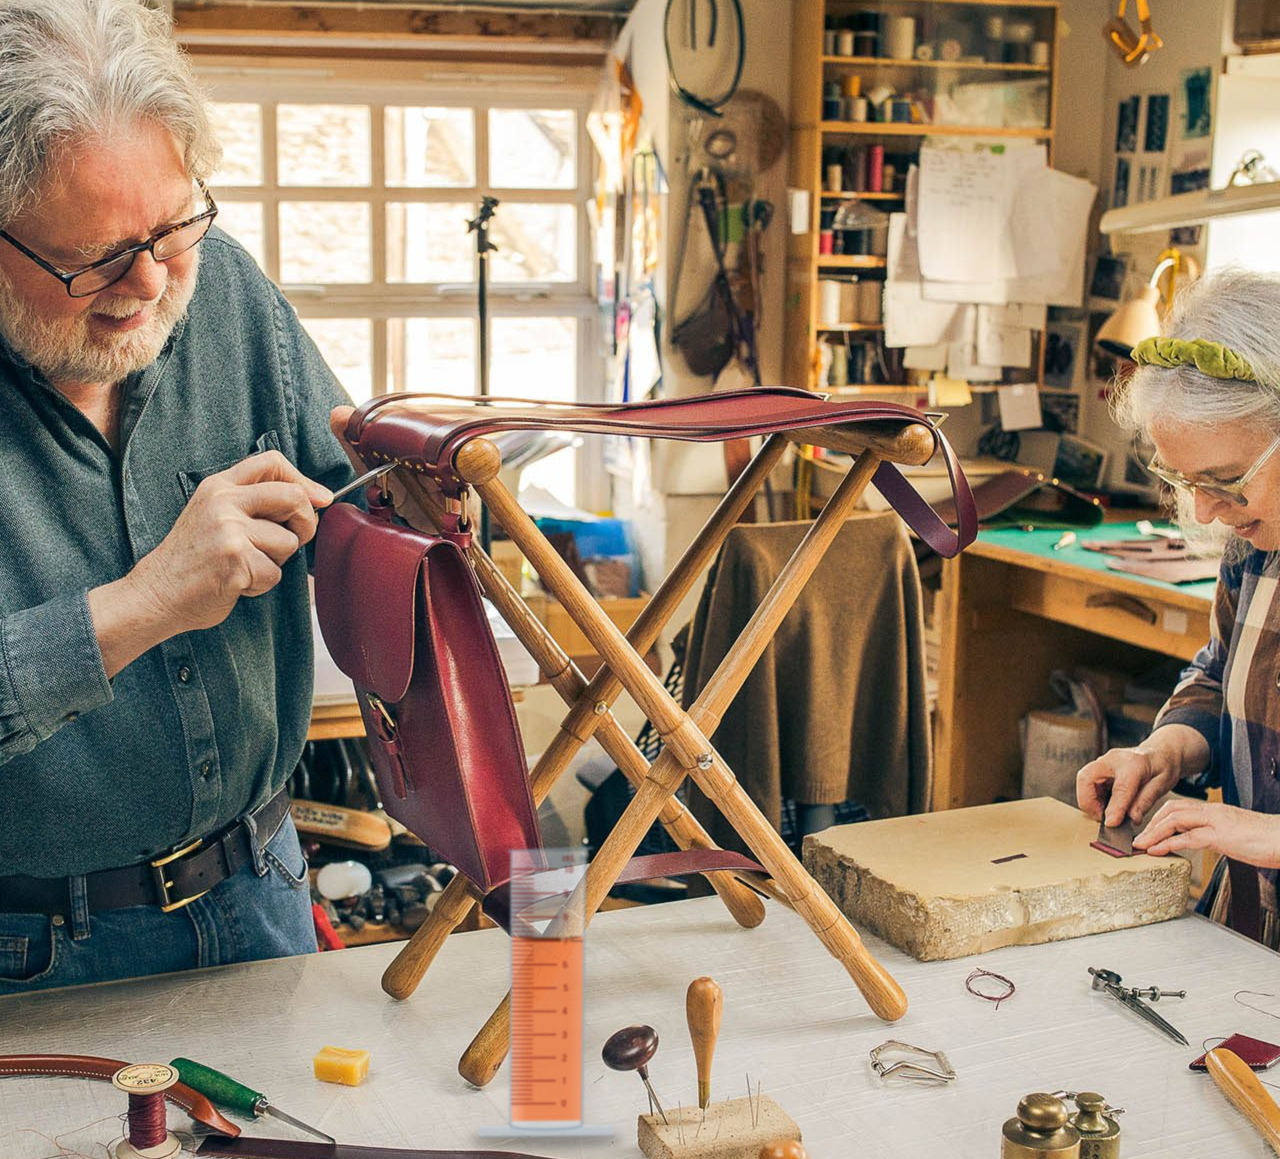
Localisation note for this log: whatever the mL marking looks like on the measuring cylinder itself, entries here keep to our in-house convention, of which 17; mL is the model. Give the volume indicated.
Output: 7; mL
